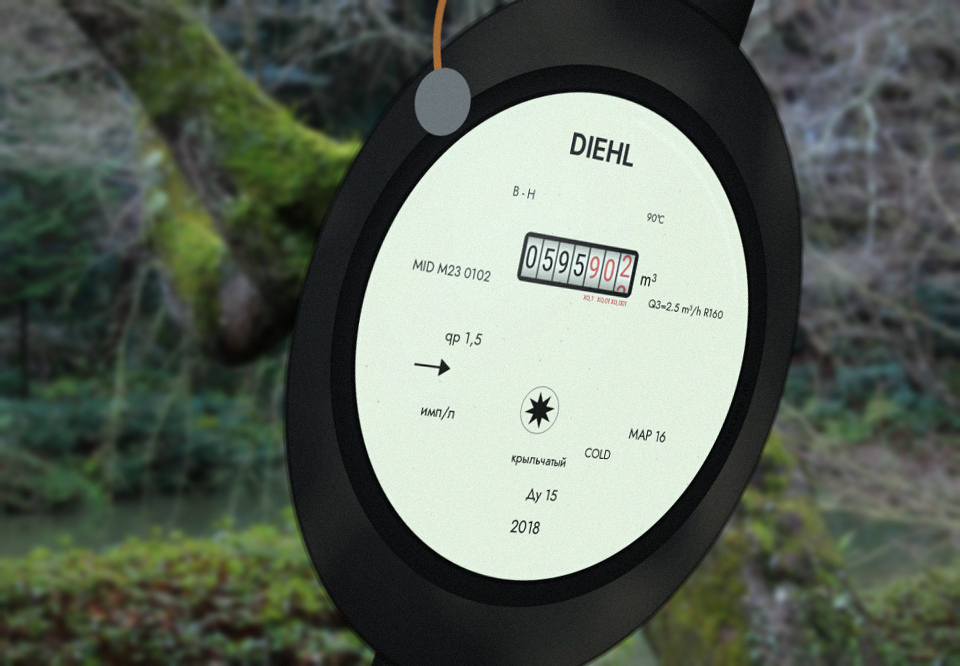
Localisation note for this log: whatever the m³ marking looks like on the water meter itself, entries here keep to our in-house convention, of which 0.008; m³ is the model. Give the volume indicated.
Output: 595.902; m³
